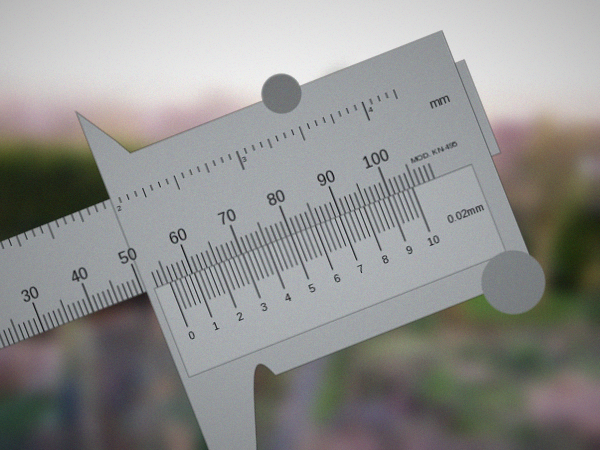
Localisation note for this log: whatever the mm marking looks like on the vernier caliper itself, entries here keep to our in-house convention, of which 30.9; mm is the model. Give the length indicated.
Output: 55.5; mm
